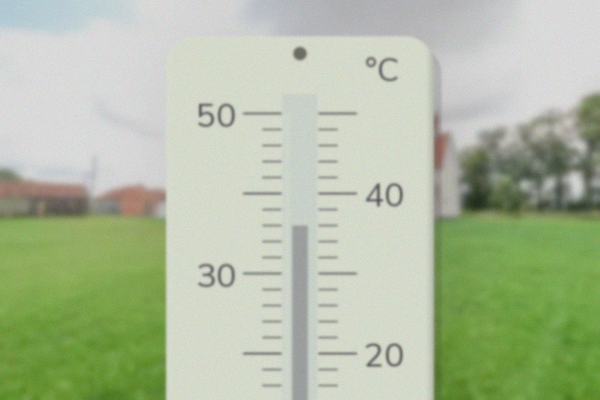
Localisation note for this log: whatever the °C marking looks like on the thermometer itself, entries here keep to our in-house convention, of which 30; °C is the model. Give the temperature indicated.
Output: 36; °C
